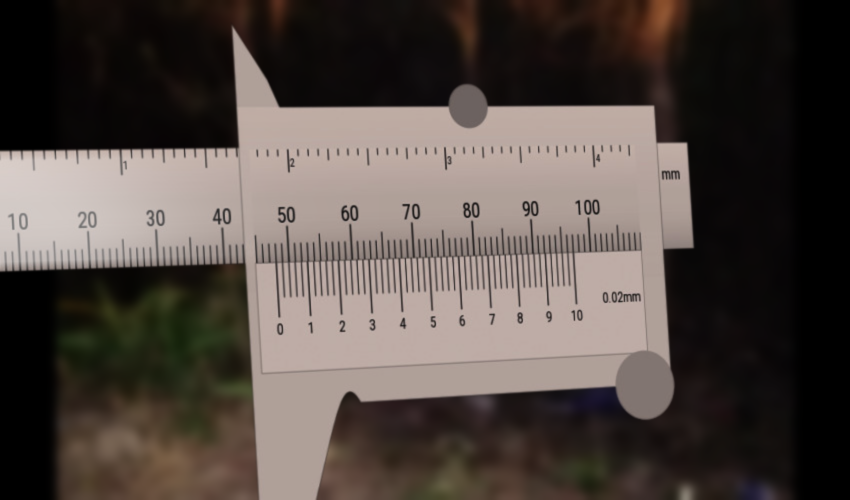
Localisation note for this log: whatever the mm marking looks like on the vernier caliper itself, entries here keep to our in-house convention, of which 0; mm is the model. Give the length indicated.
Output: 48.0; mm
